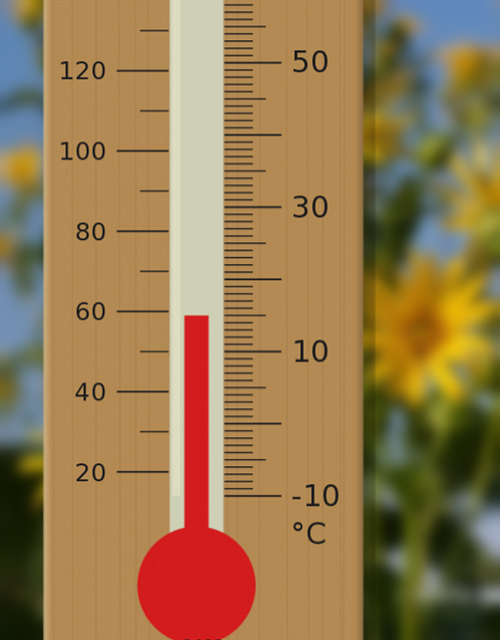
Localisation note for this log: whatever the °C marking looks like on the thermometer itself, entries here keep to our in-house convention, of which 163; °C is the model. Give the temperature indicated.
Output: 15; °C
